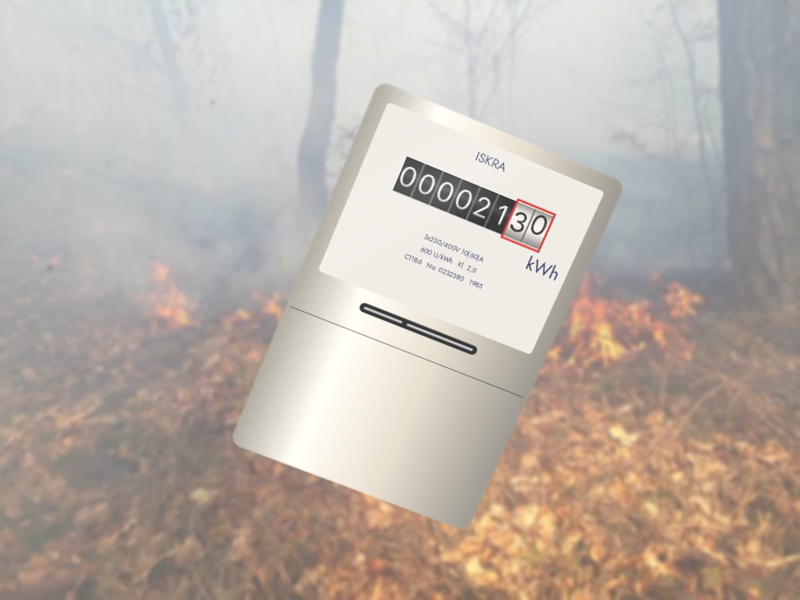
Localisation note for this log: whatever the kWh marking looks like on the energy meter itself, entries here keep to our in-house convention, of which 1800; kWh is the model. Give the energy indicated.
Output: 21.30; kWh
